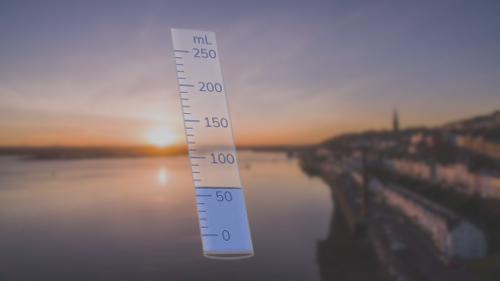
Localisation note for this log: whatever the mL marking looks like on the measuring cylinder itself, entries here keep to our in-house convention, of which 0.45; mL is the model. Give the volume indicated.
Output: 60; mL
